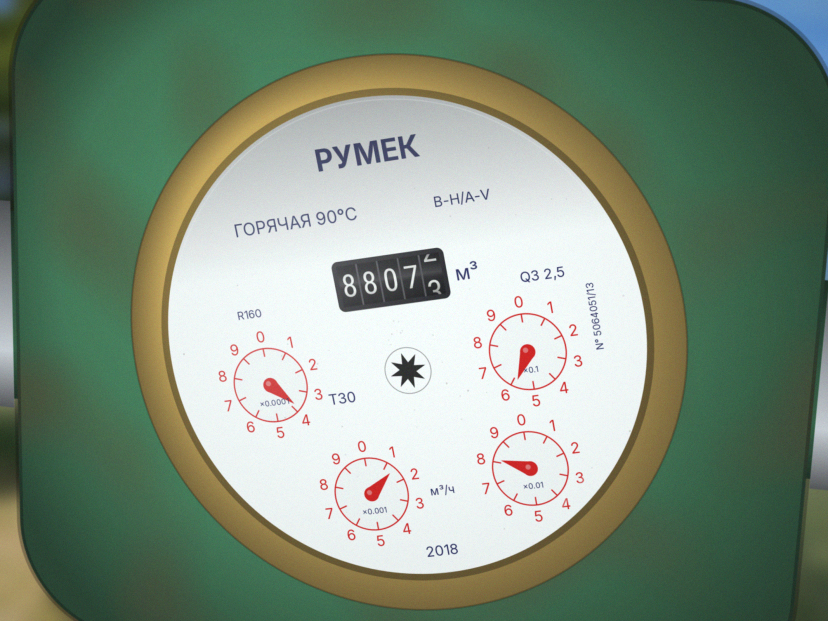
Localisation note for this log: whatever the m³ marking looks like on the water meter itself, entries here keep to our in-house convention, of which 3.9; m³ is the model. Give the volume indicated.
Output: 88072.5813; m³
